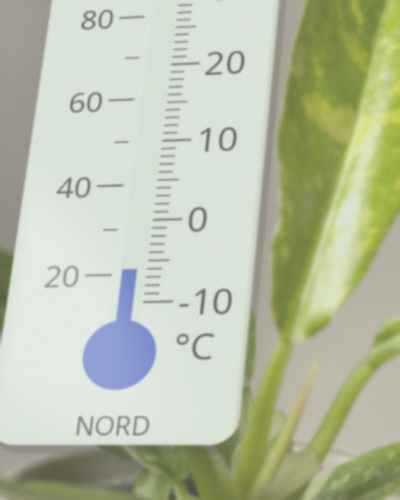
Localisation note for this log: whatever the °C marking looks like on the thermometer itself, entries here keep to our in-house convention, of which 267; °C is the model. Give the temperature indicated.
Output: -6; °C
